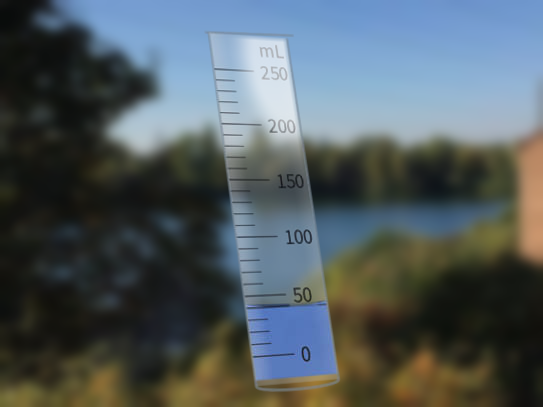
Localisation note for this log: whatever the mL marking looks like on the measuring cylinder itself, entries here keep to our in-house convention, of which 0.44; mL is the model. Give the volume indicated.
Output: 40; mL
